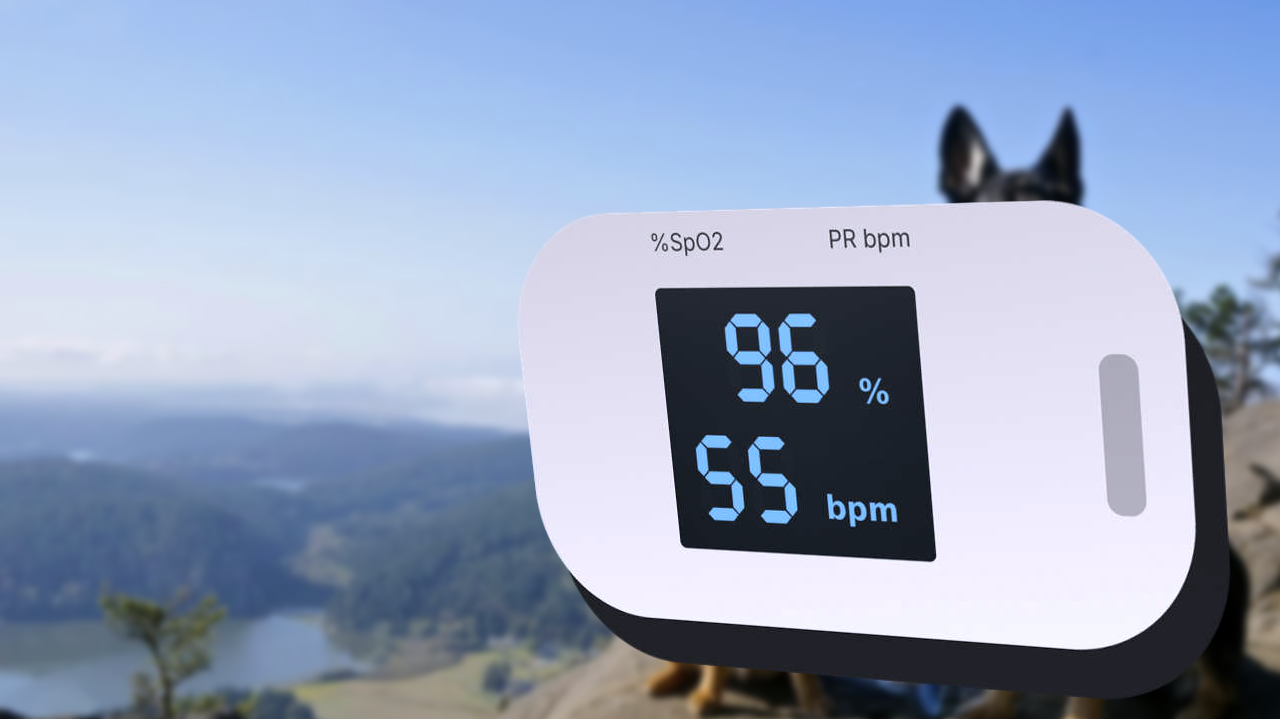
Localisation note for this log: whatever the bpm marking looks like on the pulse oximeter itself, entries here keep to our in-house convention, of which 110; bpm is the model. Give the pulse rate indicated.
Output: 55; bpm
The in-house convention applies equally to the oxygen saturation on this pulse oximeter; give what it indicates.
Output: 96; %
